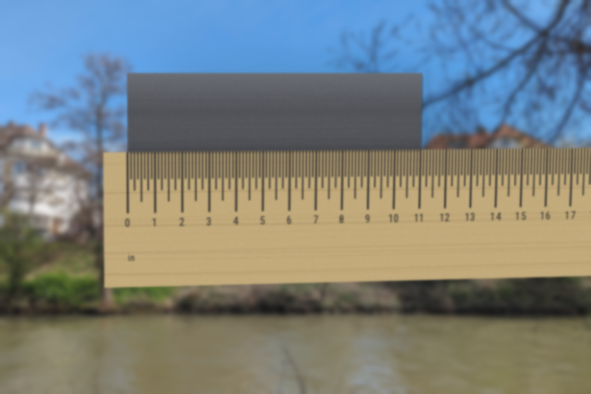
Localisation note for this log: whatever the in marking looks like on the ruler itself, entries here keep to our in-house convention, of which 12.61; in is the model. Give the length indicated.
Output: 11; in
